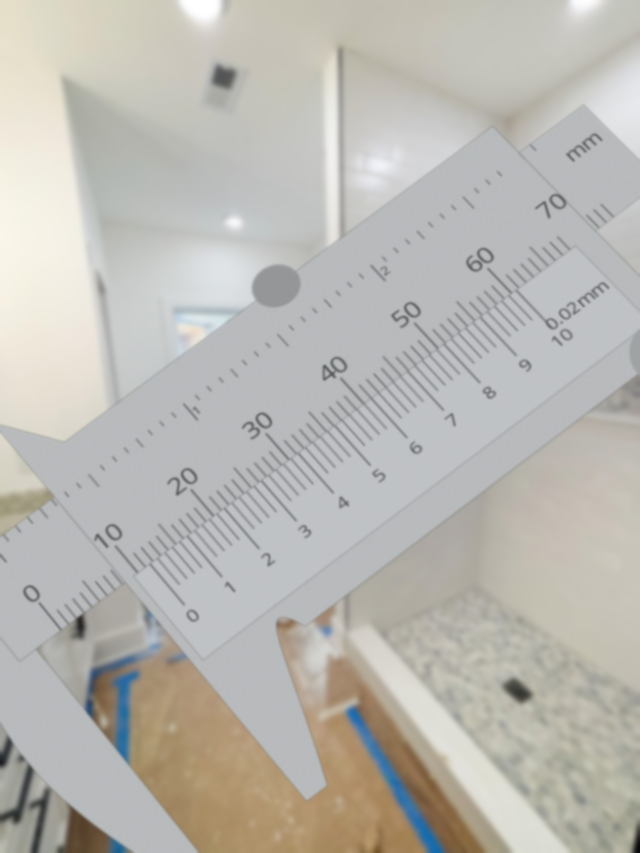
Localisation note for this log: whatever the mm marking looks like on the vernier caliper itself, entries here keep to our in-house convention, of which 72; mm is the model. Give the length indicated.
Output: 11.6; mm
